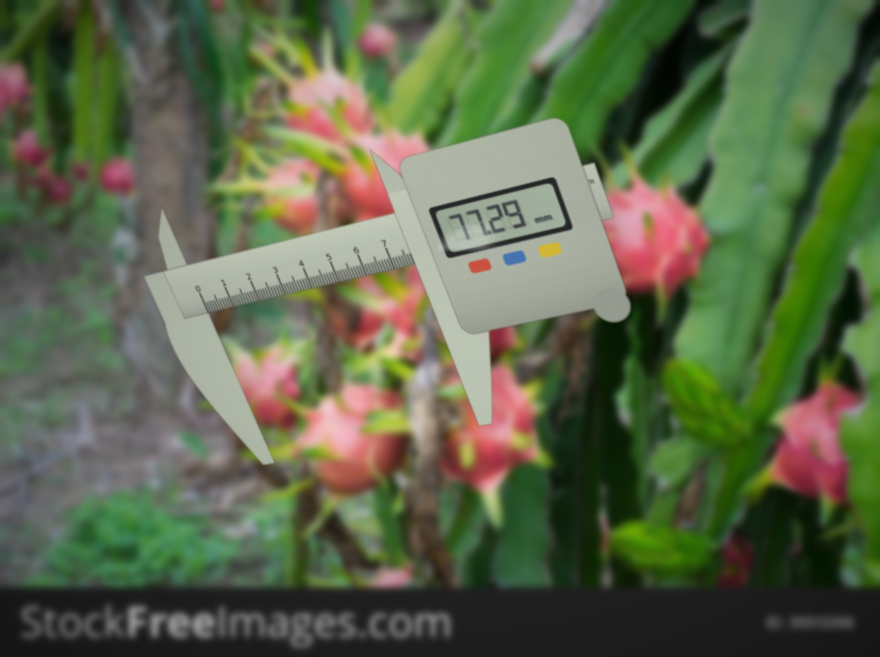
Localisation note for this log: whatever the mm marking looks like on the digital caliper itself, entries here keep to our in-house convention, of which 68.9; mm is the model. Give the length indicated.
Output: 77.29; mm
